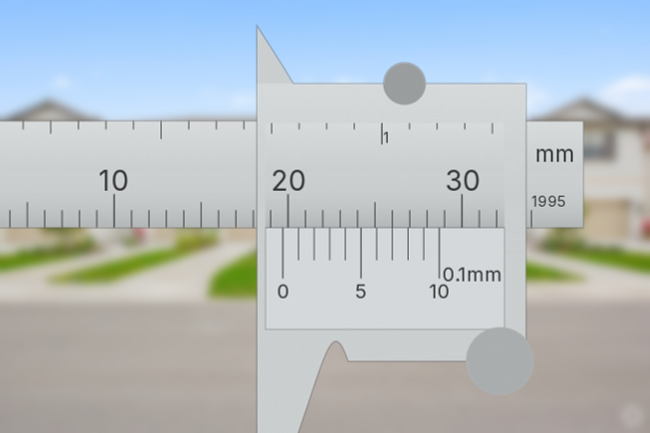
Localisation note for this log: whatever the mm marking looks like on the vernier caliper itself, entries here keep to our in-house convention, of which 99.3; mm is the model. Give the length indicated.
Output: 19.7; mm
